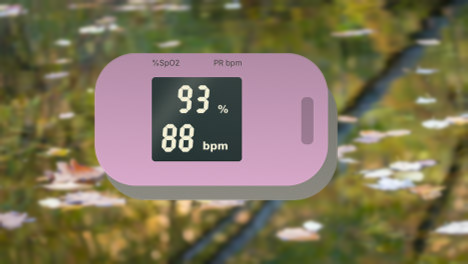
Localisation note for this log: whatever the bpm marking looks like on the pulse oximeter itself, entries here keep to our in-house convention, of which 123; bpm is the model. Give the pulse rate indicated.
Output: 88; bpm
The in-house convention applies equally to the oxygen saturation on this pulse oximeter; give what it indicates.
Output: 93; %
